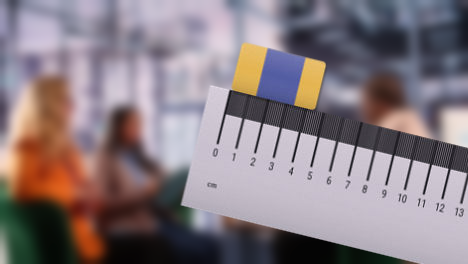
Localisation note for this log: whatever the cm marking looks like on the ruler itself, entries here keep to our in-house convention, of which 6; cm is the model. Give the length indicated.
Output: 4.5; cm
